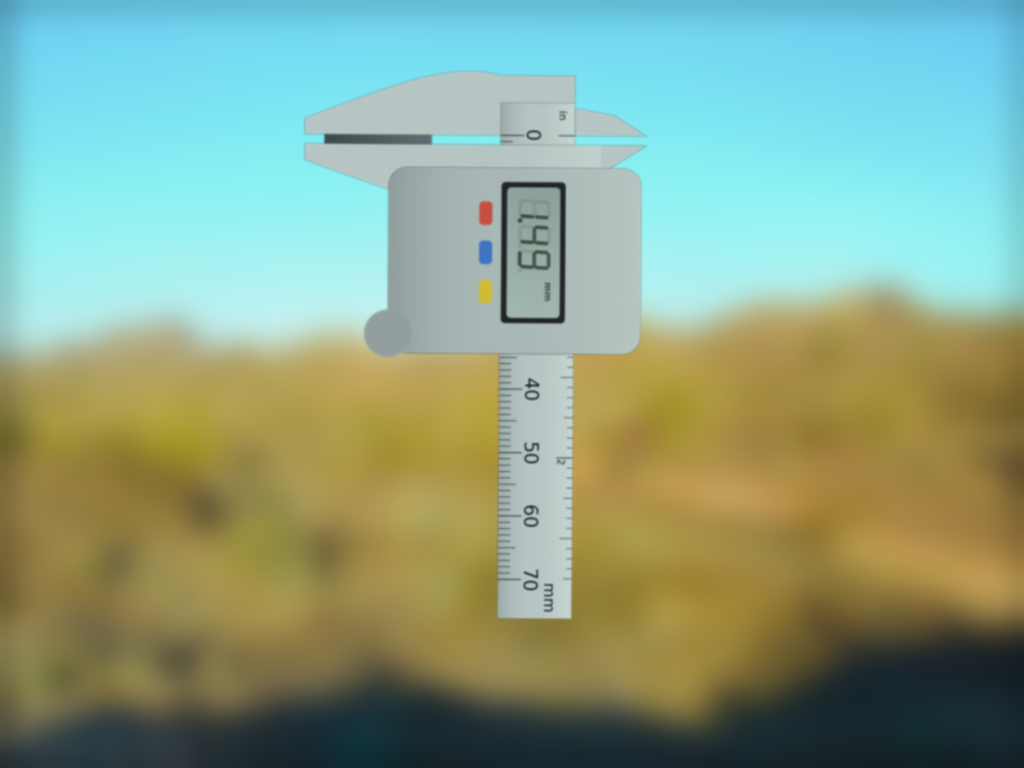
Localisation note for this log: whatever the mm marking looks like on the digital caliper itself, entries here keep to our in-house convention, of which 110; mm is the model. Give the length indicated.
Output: 1.49; mm
